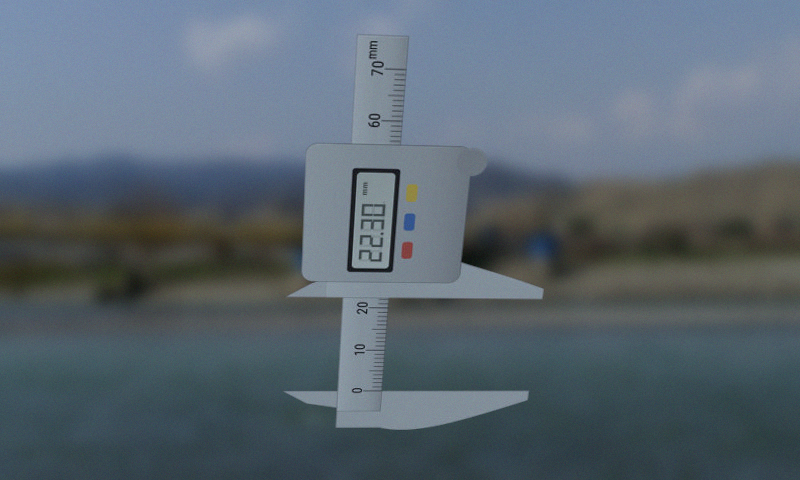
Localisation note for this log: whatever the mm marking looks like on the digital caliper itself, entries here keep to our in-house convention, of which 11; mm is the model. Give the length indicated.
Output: 22.30; mm
